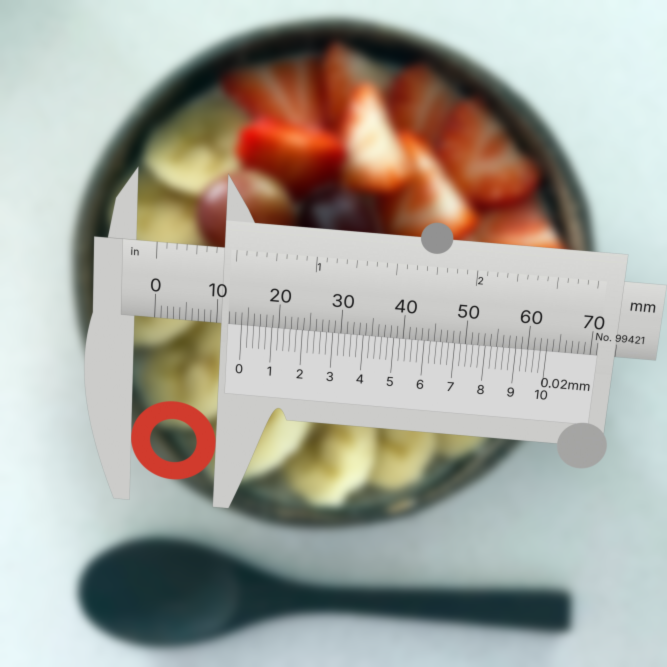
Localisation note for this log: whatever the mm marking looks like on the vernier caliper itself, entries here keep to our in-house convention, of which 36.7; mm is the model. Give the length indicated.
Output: 14.0; mm
